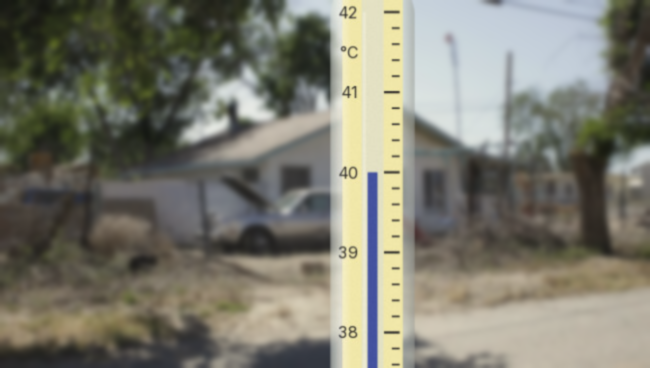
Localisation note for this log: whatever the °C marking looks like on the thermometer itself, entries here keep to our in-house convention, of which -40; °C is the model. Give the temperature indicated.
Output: 40; °C
